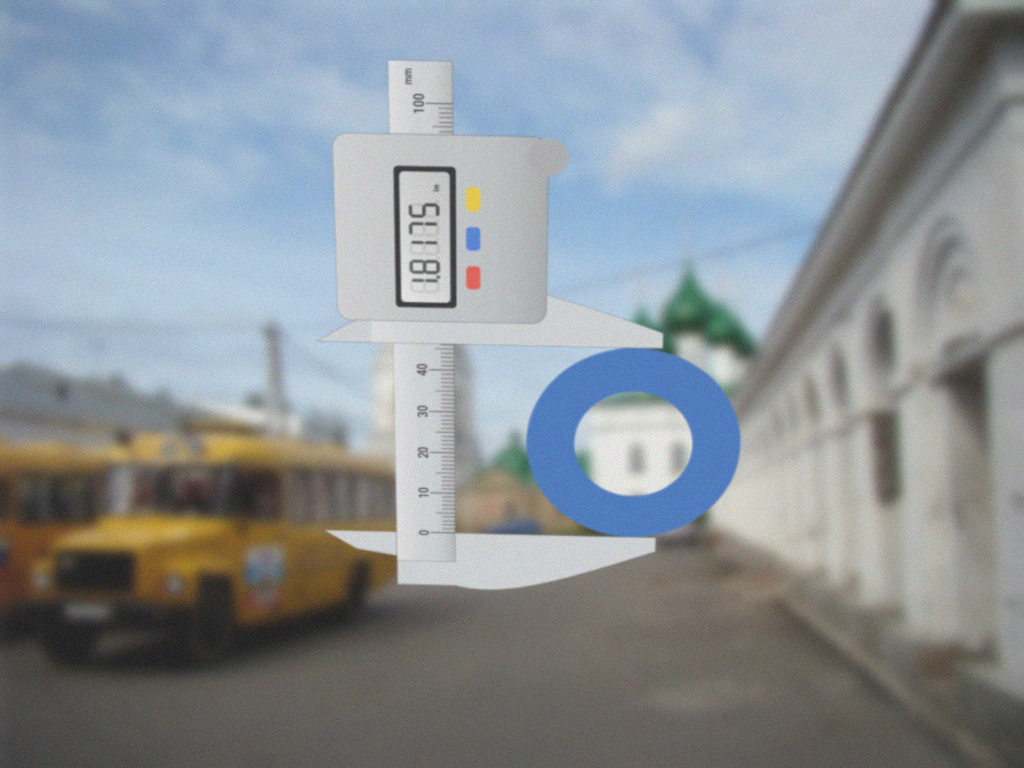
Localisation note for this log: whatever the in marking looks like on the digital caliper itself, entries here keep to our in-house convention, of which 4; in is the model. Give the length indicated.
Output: 1.8175; in
